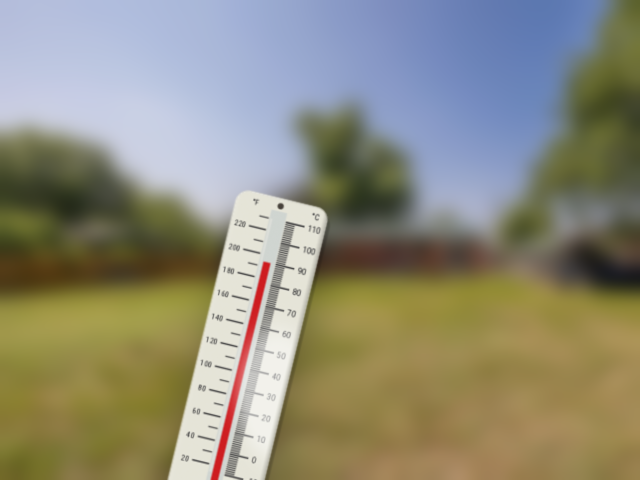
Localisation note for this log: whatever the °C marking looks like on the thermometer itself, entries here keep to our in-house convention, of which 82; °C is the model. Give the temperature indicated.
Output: 90; °C
